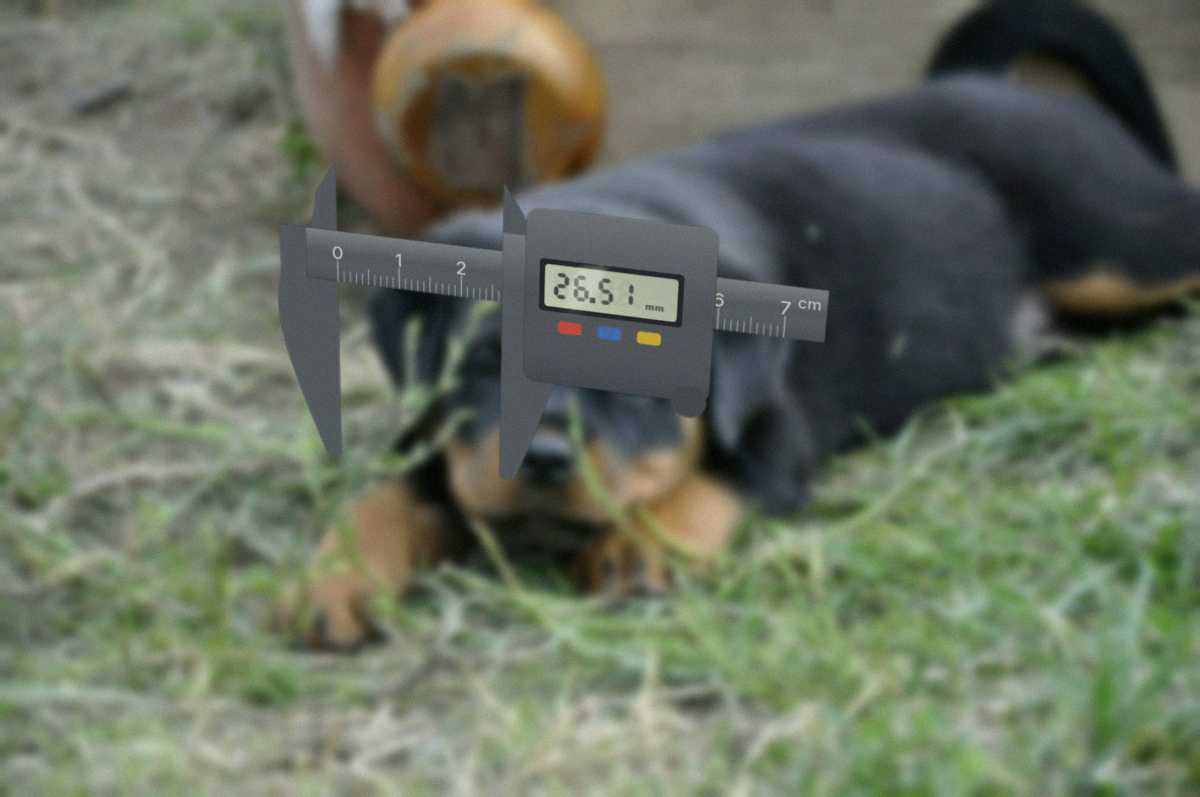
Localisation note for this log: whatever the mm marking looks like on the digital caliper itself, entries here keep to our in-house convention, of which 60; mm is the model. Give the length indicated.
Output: 26.51; mm
